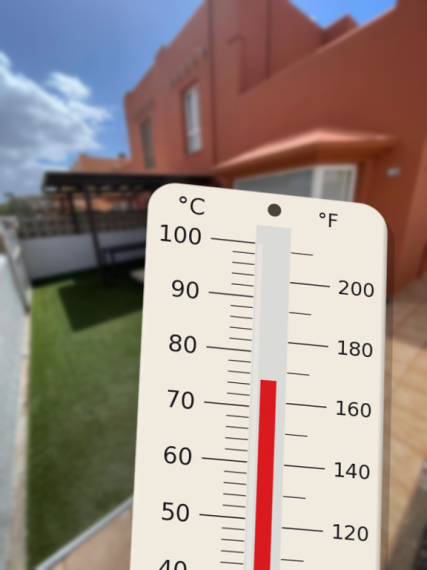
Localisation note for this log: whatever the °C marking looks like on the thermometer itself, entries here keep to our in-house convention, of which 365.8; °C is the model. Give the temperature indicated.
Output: 75; °C
